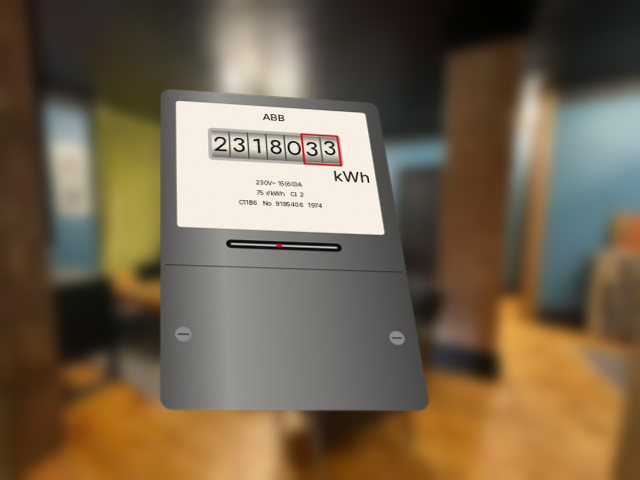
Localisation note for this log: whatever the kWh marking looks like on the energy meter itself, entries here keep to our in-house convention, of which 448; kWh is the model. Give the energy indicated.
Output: 23180.33; kWh
